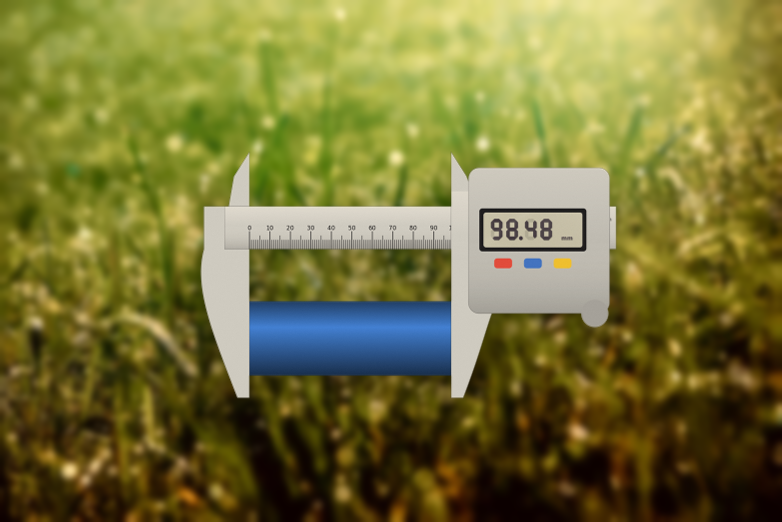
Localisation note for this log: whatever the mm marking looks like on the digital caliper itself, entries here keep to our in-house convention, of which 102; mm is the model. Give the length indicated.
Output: 98.48; mm
